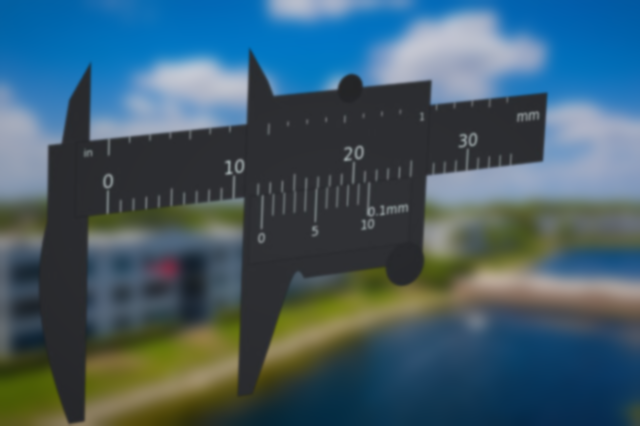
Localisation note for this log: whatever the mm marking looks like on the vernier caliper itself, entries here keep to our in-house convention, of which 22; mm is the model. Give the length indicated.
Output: 12.4; mm
